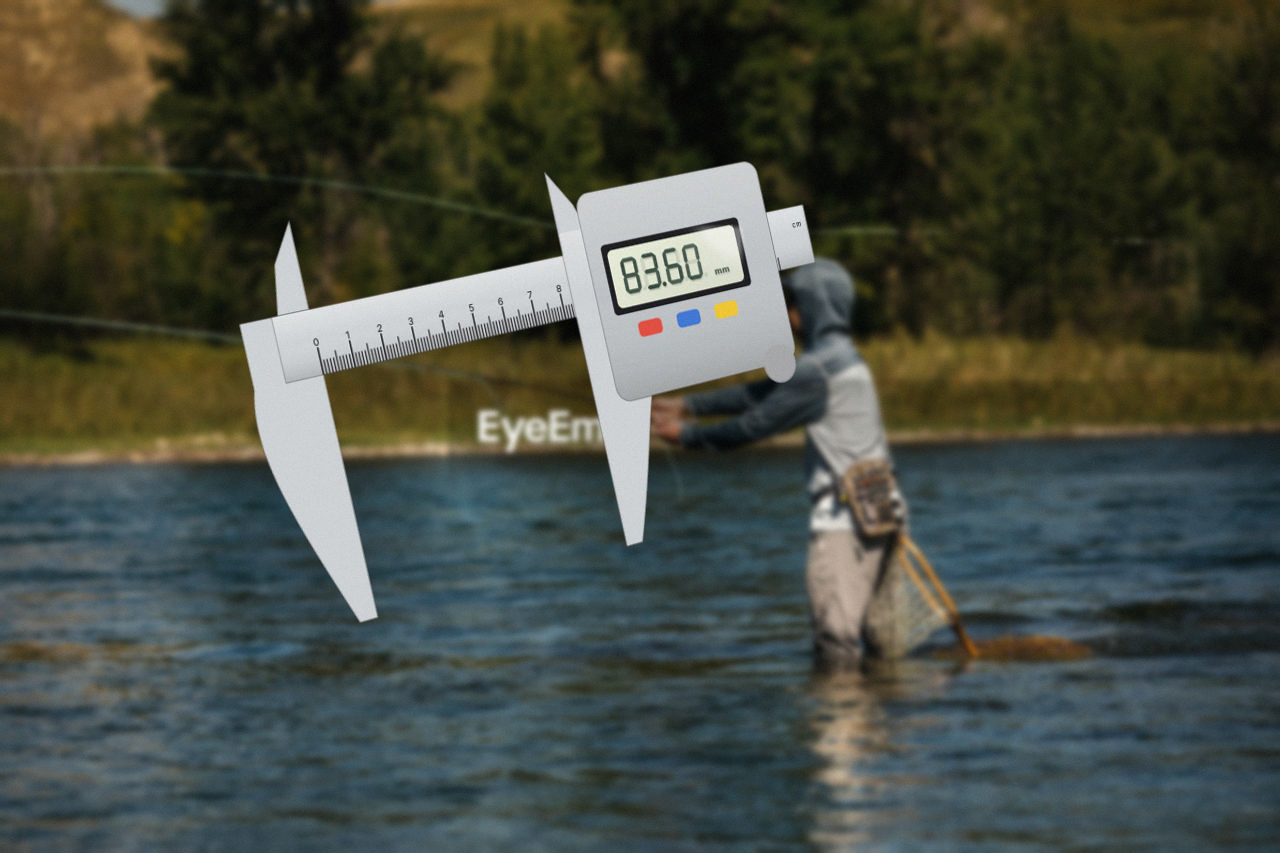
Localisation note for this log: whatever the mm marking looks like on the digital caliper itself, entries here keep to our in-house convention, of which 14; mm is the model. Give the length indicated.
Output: 83.60; mm
